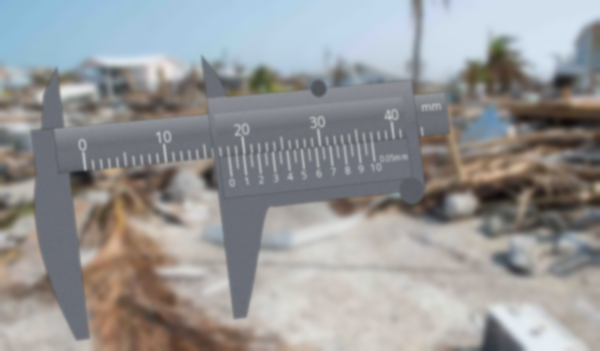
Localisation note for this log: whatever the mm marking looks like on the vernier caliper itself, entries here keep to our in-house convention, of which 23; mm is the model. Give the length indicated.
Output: 18.0; mm
